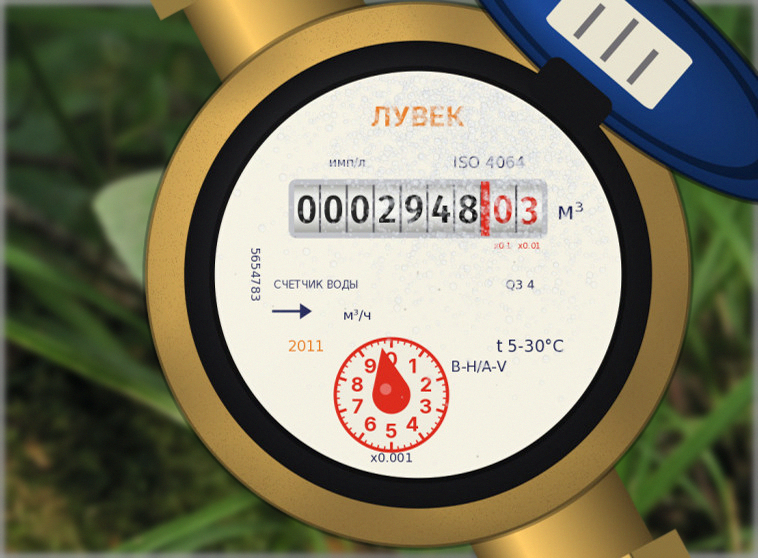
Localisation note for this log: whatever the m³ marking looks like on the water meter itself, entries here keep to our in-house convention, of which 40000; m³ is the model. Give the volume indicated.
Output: 2948.029; m³
